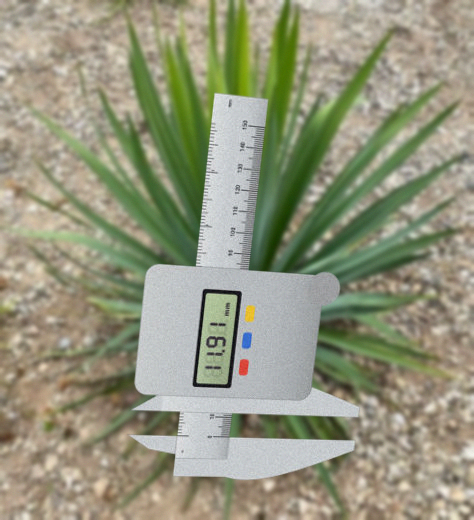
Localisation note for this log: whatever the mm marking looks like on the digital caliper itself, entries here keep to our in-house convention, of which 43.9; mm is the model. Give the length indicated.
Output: 11.91; mm
